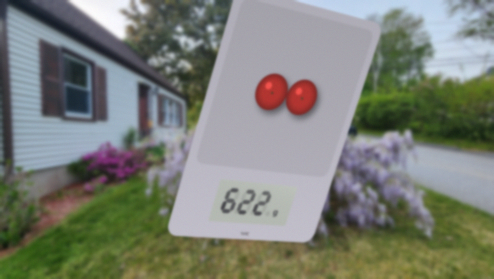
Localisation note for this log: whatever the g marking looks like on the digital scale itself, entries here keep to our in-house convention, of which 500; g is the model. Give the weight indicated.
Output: 622; g
